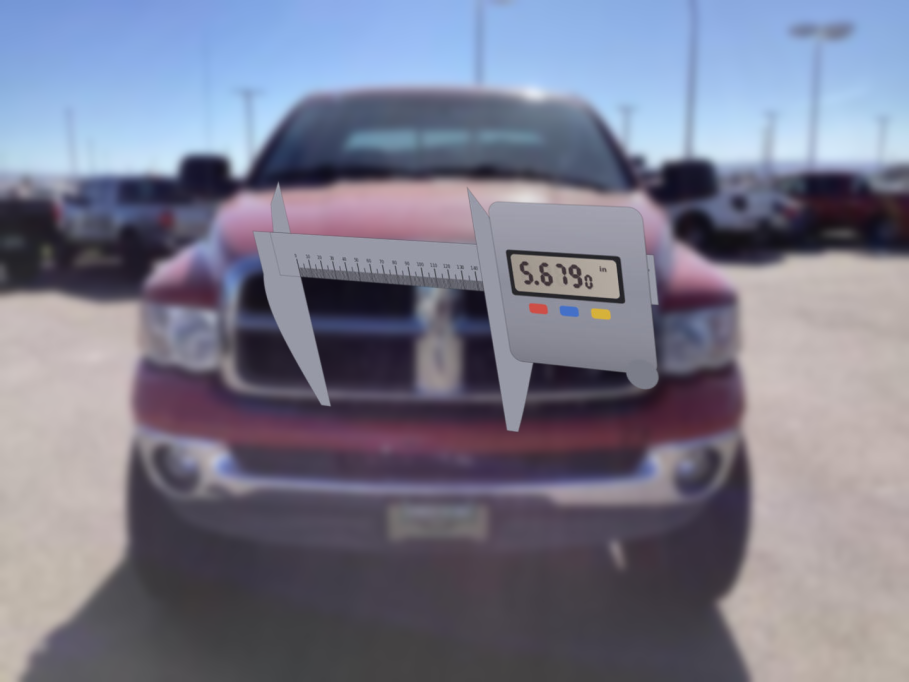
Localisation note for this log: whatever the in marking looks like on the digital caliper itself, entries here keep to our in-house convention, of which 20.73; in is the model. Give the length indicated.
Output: 5.6790; in
